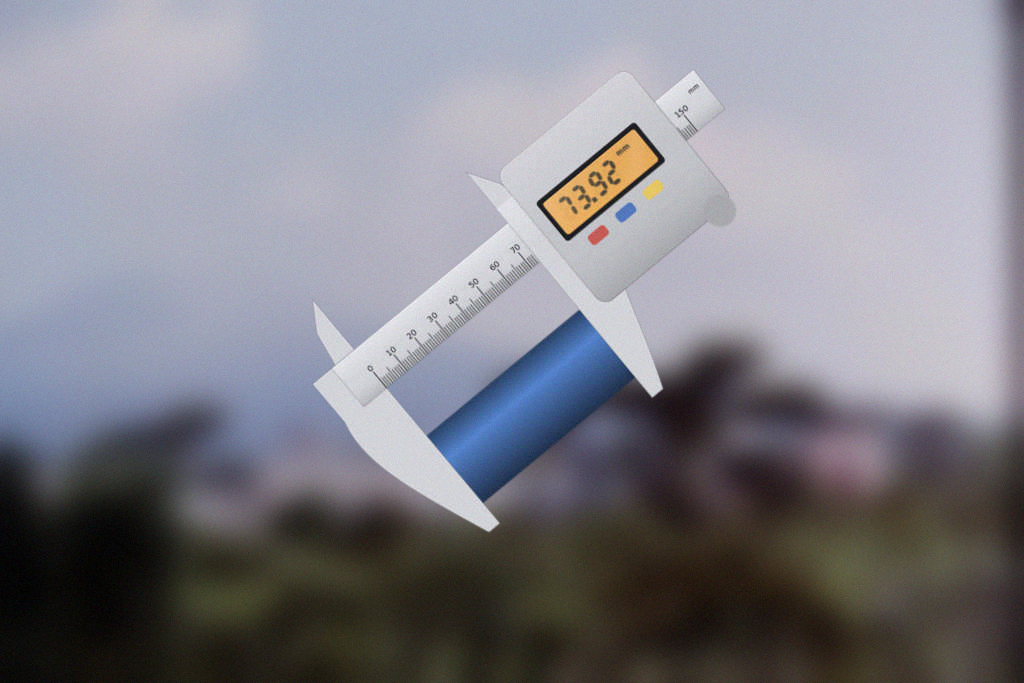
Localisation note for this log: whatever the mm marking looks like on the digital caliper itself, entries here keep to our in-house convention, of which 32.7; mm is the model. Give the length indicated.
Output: 73.92; mm
